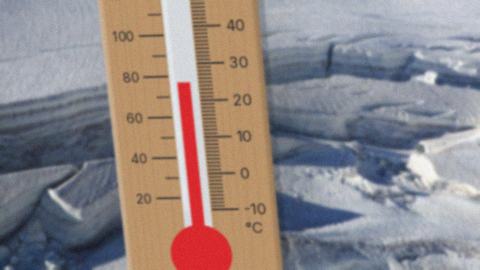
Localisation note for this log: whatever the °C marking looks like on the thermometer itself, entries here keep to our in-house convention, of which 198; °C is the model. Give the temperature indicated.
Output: 25; °C
